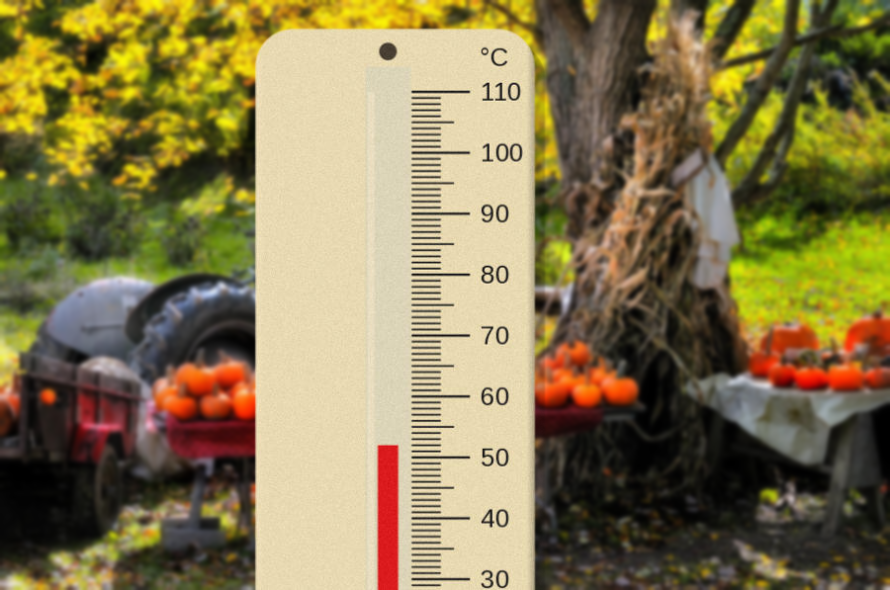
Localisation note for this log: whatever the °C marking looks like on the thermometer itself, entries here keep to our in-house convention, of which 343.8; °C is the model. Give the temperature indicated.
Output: 52; °C
